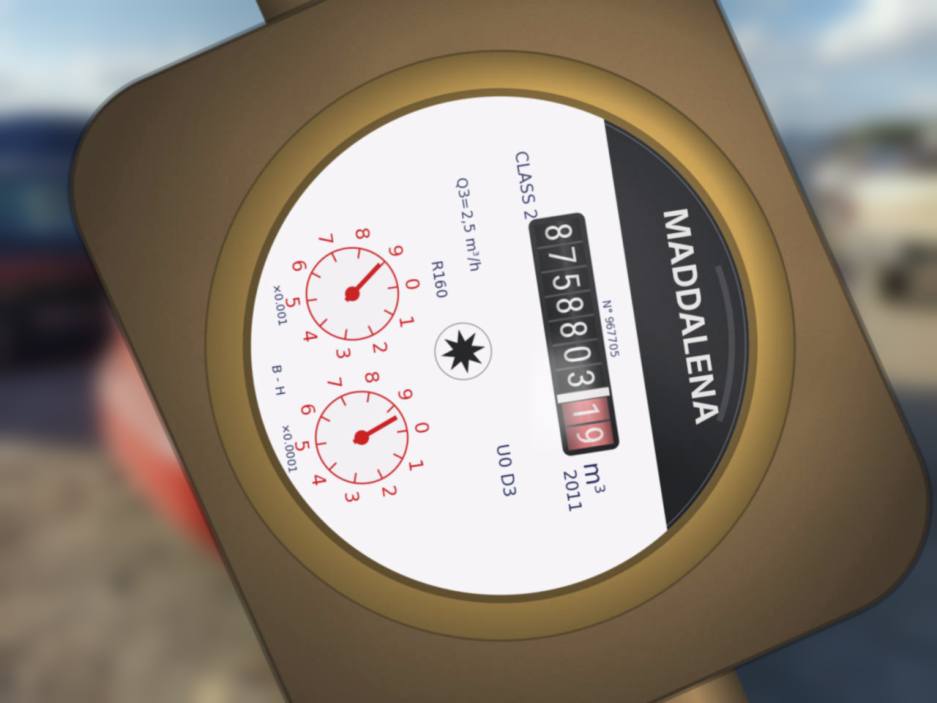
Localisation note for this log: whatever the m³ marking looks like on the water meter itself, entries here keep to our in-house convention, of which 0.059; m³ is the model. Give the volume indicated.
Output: 8758803.1989; m³
